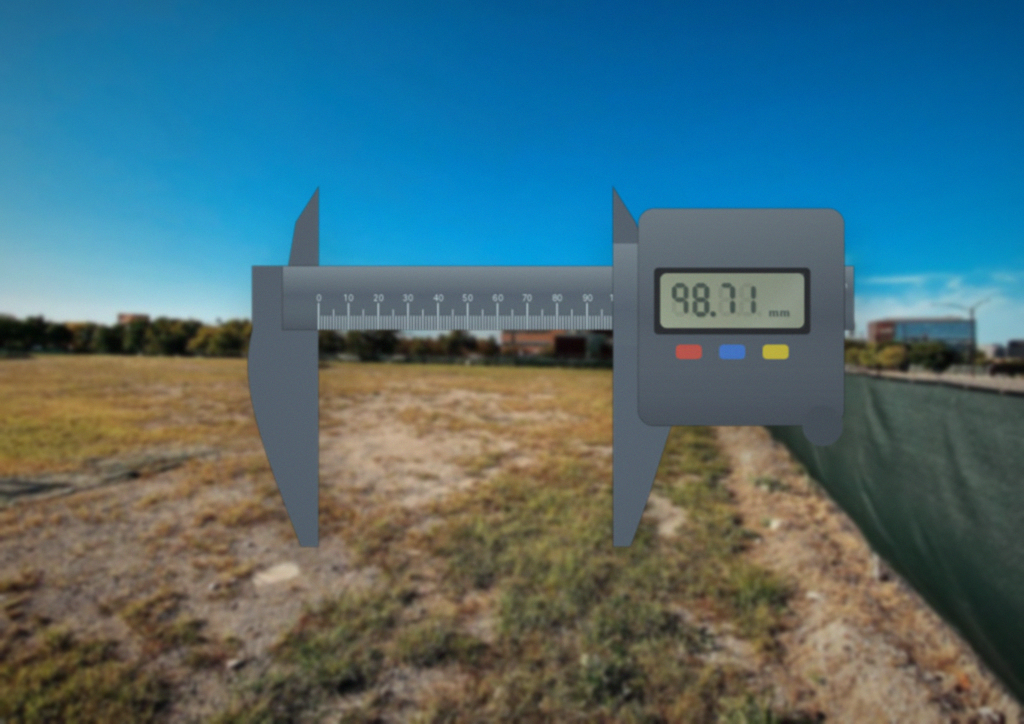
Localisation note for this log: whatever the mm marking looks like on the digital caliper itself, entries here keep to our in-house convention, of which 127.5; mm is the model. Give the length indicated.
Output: 98.71; mm
